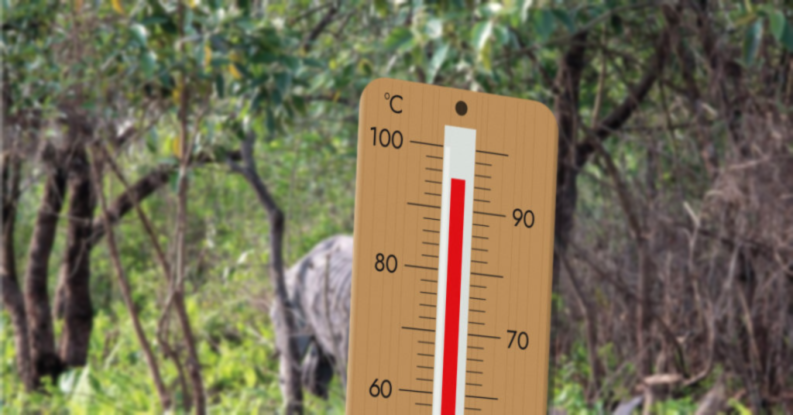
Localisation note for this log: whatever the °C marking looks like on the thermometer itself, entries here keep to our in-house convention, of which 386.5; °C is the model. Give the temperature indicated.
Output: 95; °C
